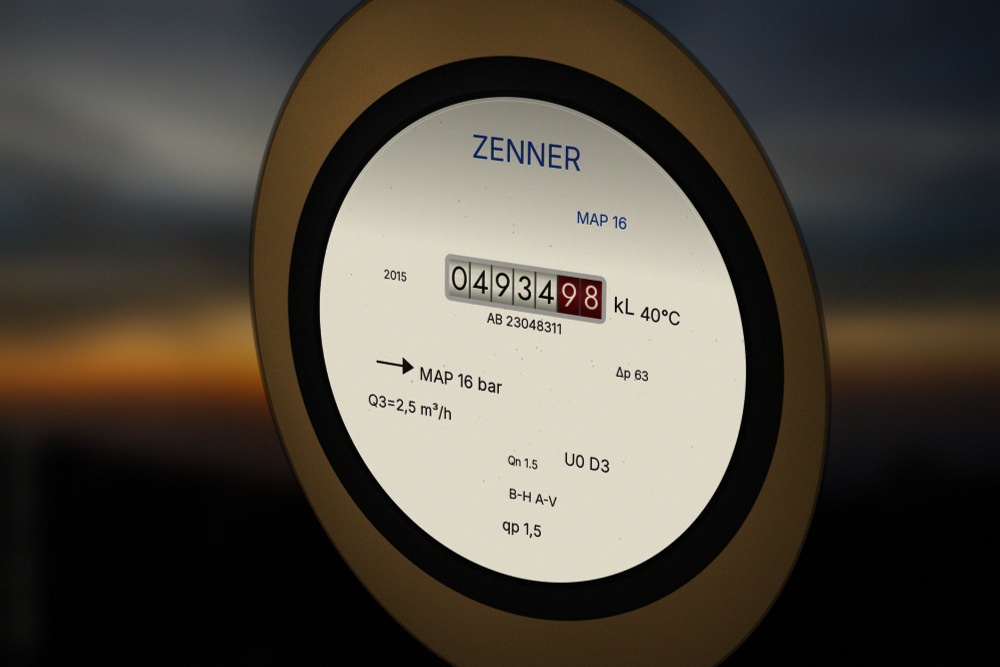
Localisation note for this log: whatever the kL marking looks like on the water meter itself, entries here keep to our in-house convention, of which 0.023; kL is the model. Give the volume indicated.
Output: 4934.98; kL
